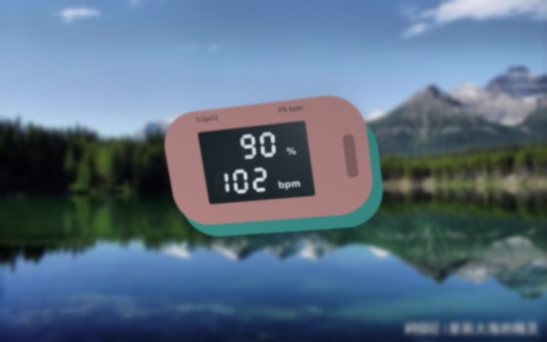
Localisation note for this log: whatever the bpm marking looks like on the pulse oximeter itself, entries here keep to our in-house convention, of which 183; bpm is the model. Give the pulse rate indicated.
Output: 102; bpm
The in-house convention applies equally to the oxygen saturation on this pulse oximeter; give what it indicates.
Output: 90; %
